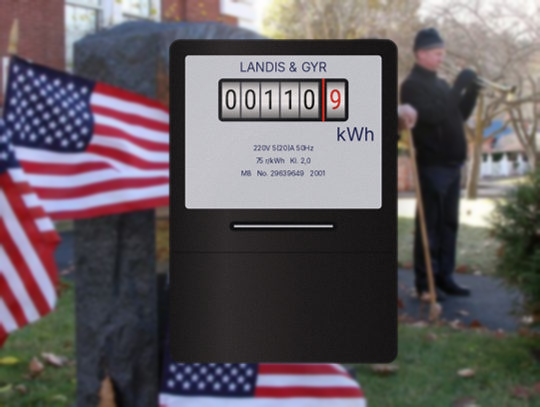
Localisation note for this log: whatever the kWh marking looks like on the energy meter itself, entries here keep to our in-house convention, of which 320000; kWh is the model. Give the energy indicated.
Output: 110.9; kWh
